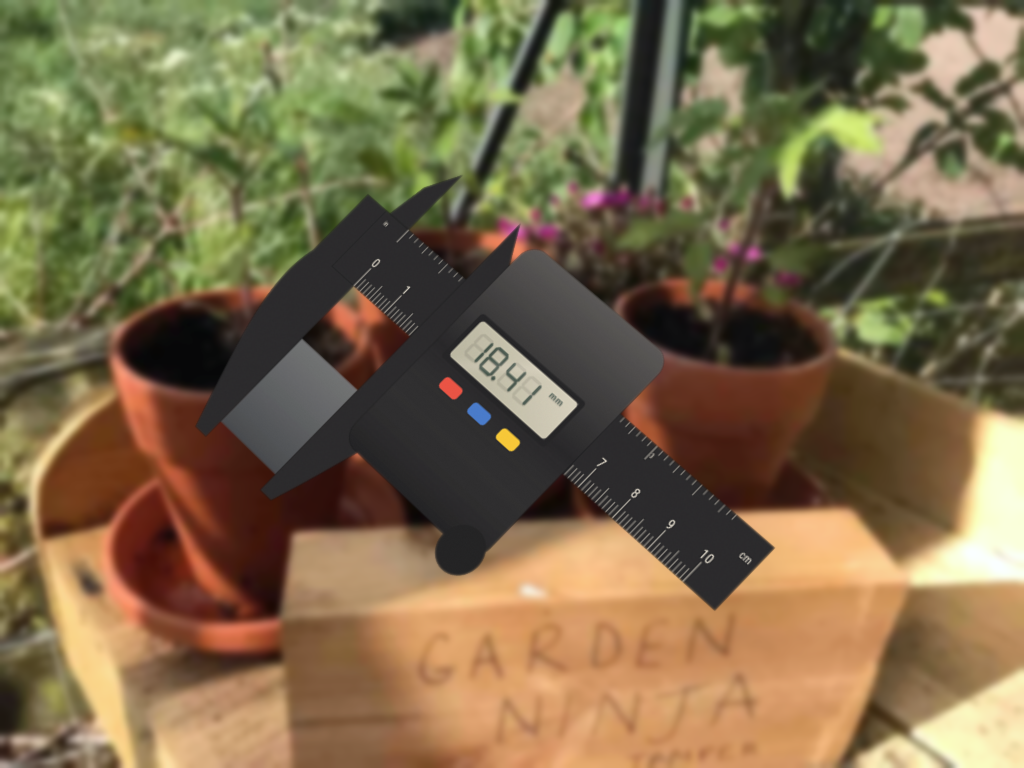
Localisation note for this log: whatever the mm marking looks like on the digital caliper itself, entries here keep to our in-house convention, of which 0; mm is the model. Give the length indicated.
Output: 18.41; mm
